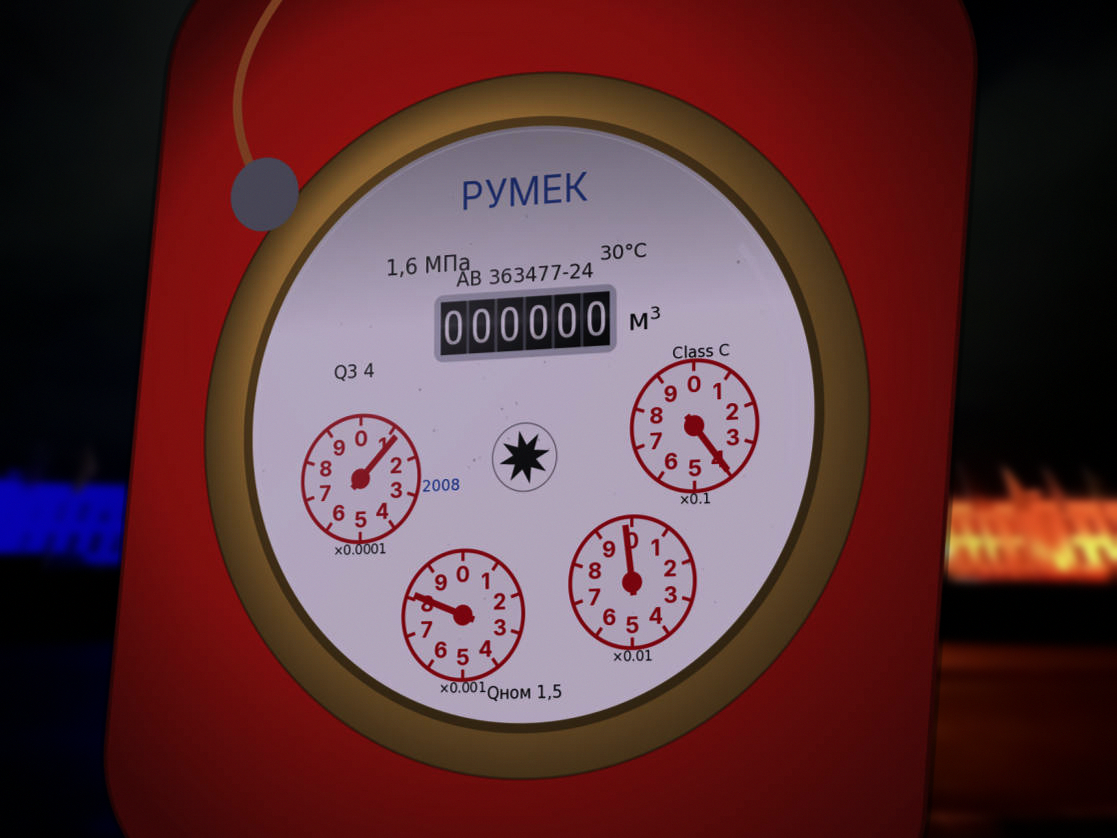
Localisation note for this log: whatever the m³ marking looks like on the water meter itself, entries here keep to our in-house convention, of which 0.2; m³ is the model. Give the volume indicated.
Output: 0.3981; m³
